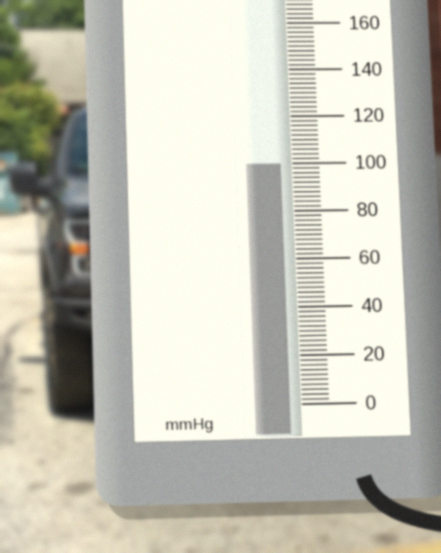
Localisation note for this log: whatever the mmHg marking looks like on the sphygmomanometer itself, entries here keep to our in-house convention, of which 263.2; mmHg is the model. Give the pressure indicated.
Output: 100; mmHg
